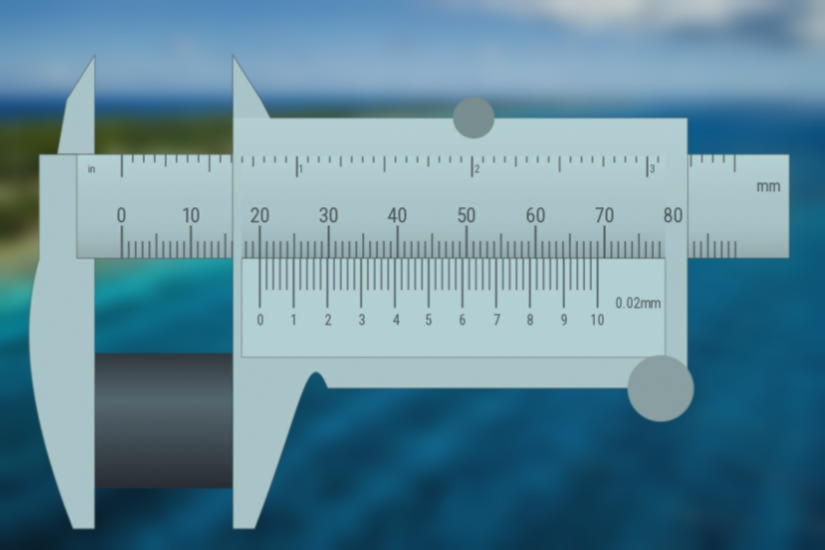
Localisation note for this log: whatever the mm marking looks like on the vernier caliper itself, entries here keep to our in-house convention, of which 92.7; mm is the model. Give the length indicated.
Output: 20.0; mm
